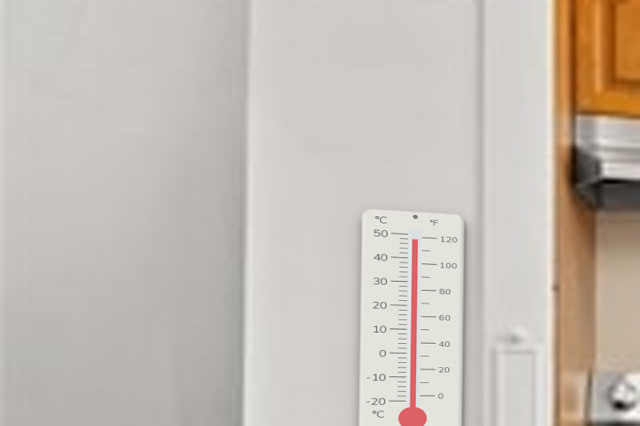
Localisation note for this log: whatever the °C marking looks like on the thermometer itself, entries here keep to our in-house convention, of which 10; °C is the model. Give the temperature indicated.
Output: 48; °C
